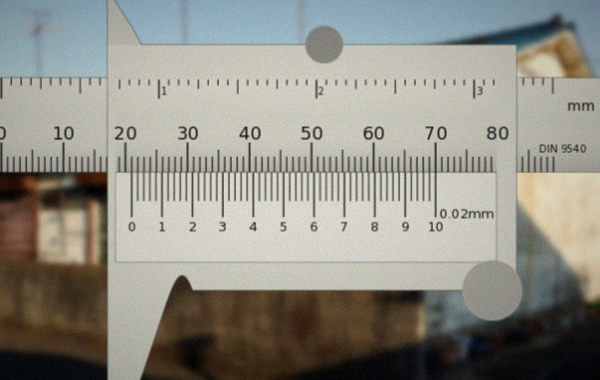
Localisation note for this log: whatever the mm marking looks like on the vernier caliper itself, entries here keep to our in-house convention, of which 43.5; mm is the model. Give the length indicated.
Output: 21.0; mm
